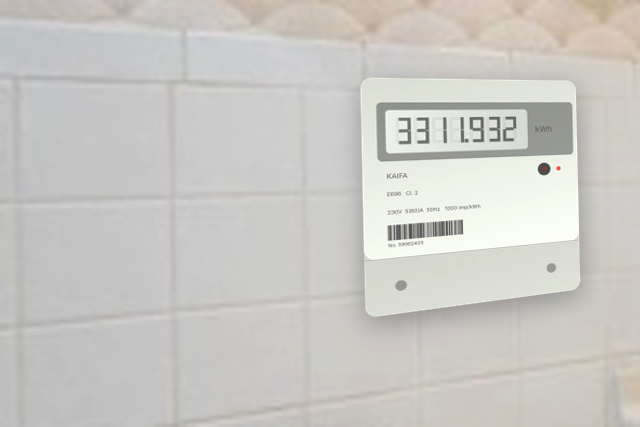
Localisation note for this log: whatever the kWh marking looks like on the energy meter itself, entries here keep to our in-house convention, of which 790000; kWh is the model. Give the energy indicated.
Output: 3311.932; kWh
